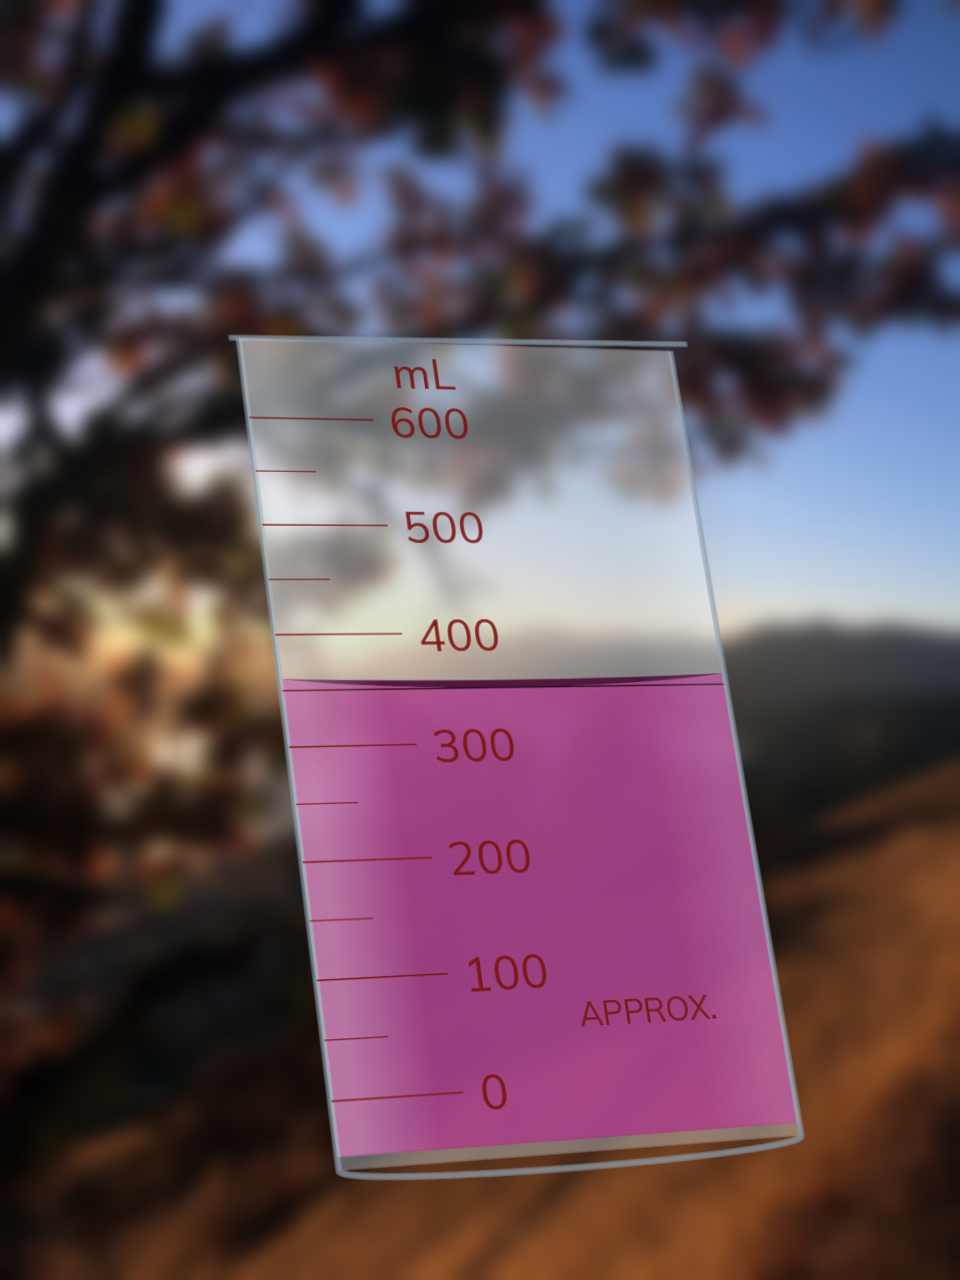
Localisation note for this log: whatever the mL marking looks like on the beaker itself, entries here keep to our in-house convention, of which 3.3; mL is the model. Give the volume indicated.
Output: 350; mL
